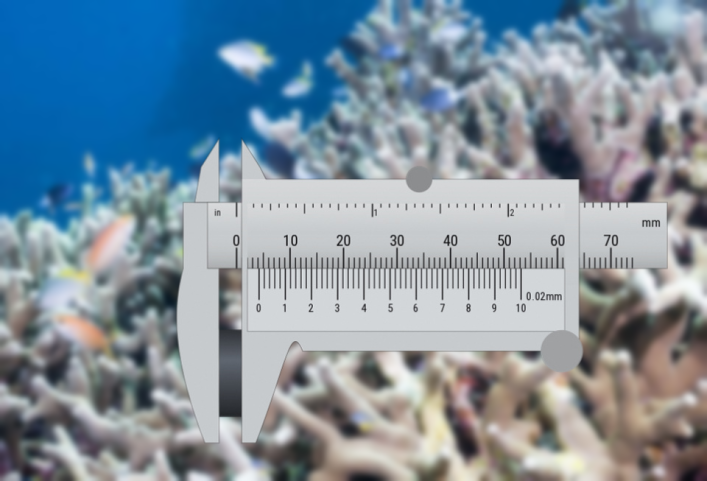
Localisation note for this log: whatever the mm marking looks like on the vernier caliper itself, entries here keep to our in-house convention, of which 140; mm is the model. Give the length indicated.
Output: 4.2; mm
